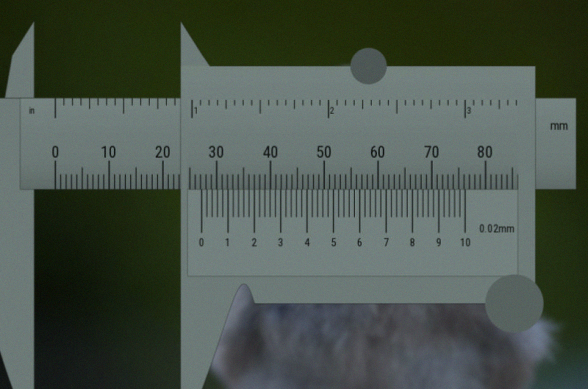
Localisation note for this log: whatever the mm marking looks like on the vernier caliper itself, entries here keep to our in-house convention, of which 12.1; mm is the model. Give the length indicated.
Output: 27.2; mm
